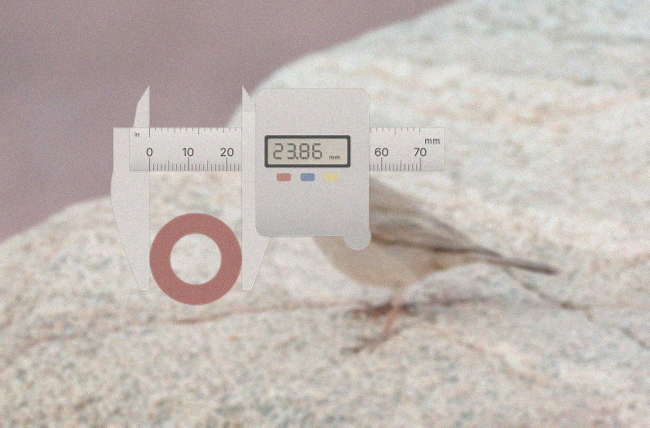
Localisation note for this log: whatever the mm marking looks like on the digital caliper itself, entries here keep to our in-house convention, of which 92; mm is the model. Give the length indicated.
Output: 23.86; mm
